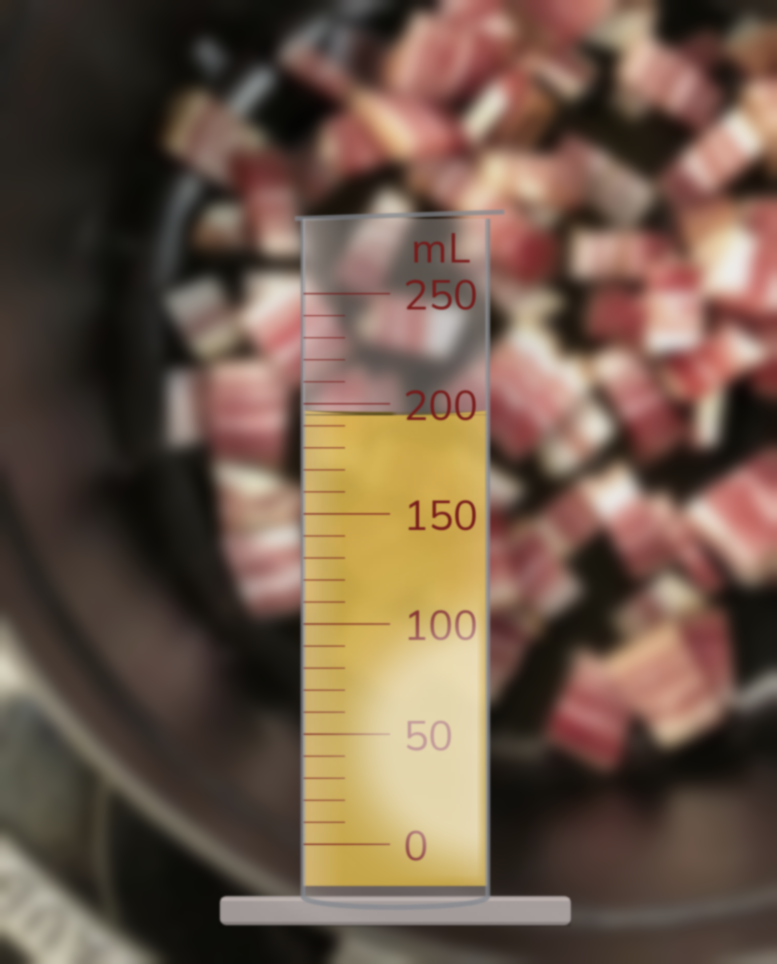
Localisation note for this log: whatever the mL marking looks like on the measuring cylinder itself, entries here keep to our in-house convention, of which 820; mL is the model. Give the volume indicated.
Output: 195; mL
